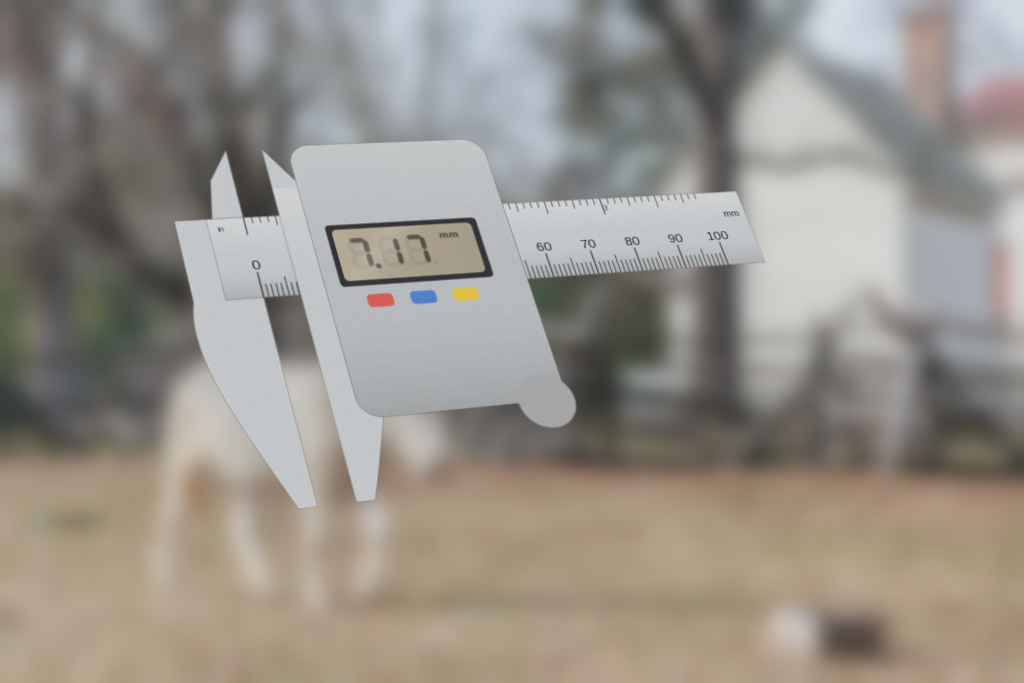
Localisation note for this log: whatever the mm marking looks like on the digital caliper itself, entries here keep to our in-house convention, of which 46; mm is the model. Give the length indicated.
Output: 7.17; mm
